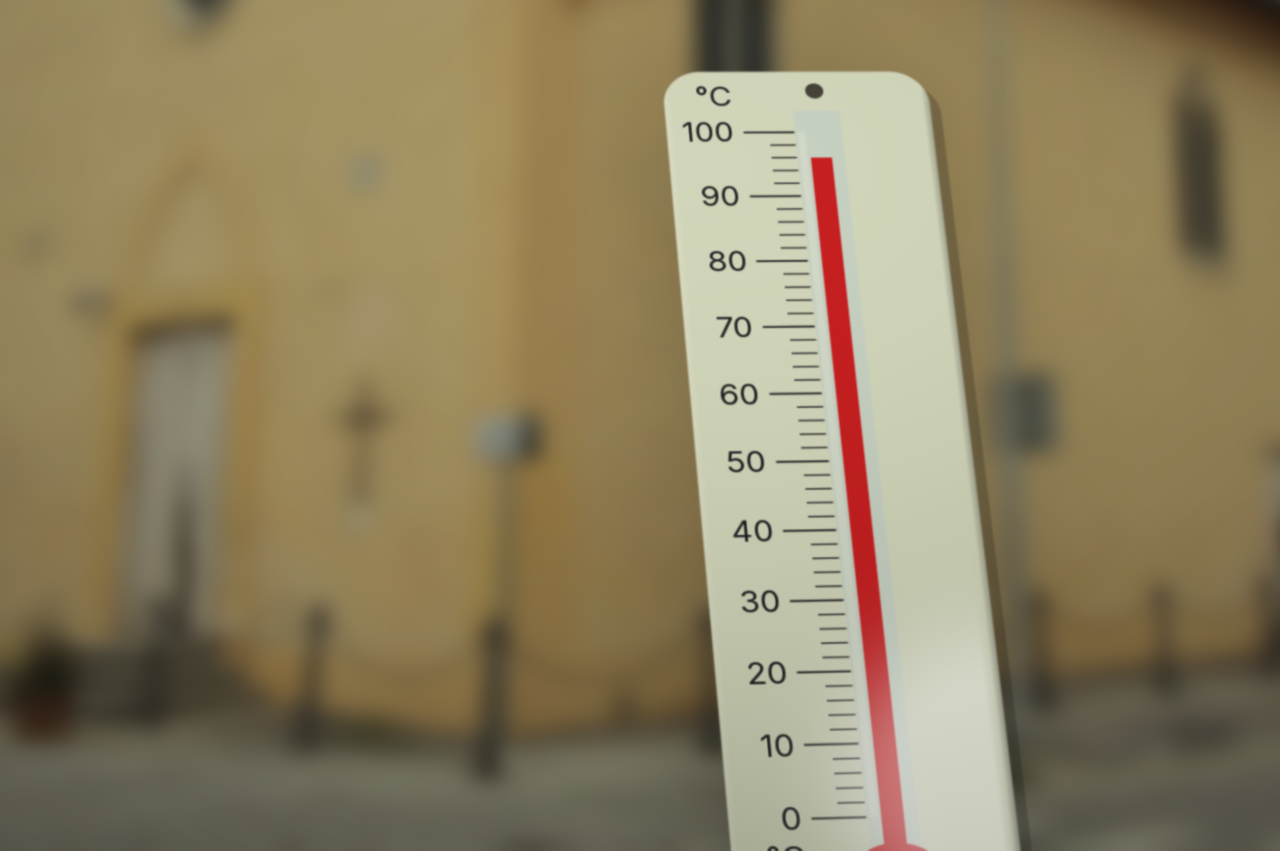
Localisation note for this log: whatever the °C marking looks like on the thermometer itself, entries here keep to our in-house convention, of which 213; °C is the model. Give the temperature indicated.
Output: 96; °C
